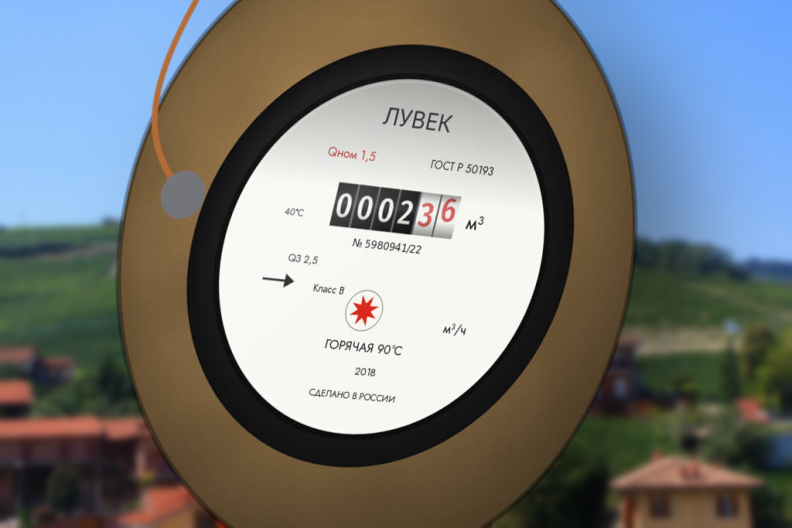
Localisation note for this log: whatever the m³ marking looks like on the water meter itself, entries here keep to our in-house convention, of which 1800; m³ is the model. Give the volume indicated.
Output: 2.36; m³
